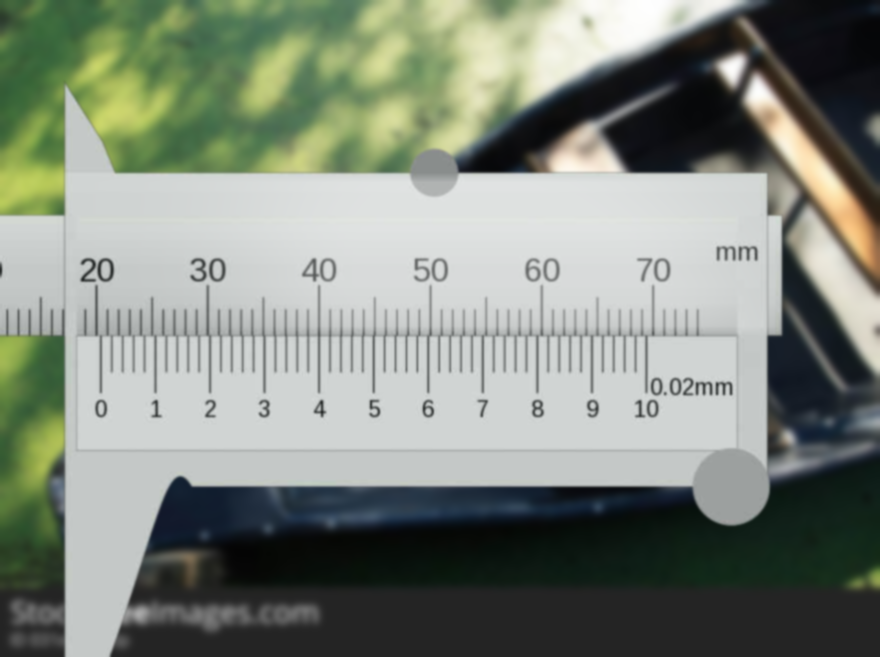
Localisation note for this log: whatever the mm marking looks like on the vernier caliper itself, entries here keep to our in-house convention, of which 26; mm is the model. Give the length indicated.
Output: 20.4; mm
